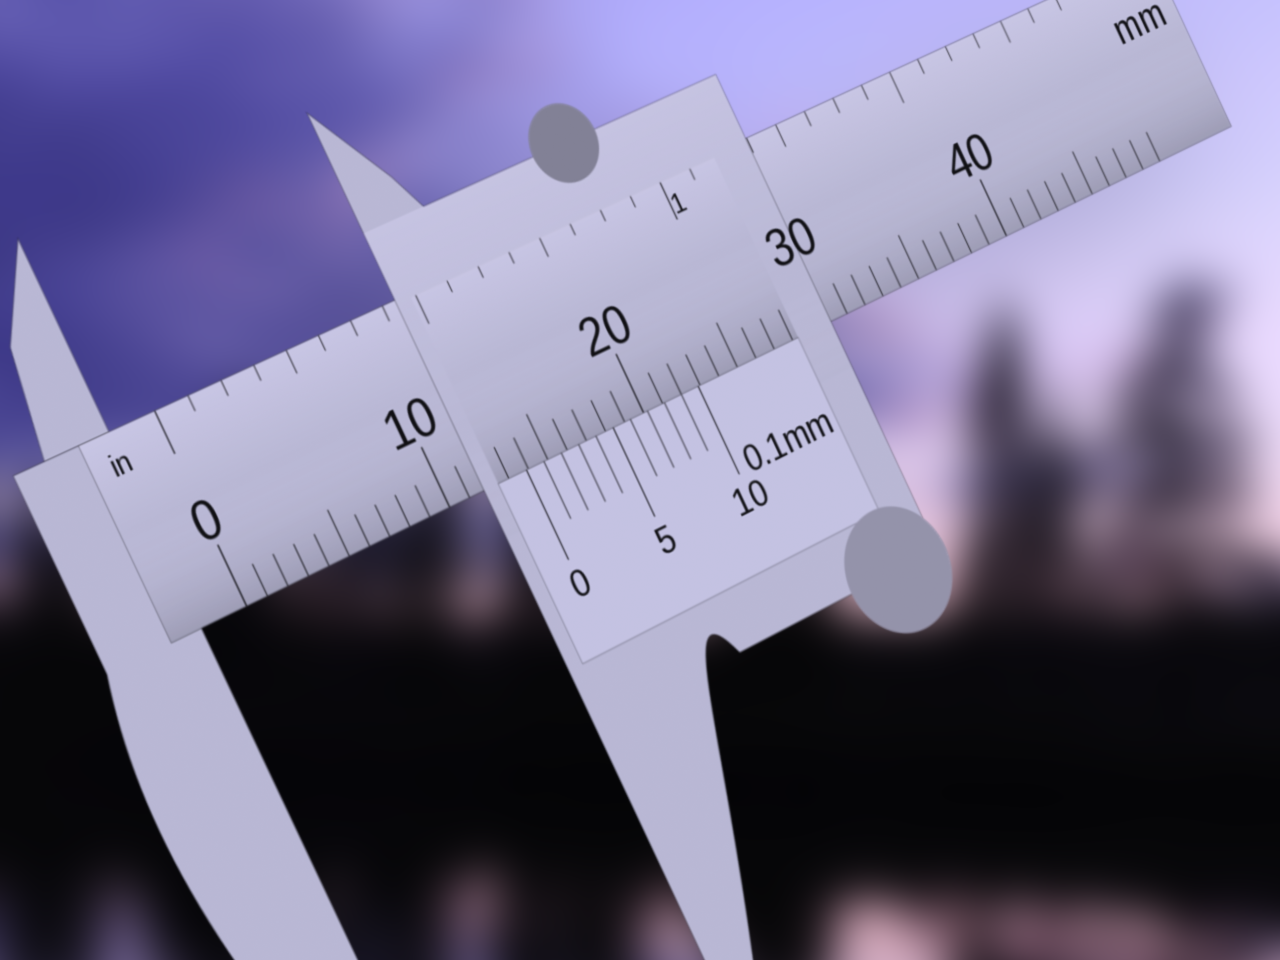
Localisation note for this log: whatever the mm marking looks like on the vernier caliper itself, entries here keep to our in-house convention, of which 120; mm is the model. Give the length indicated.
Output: 13.9; mm
